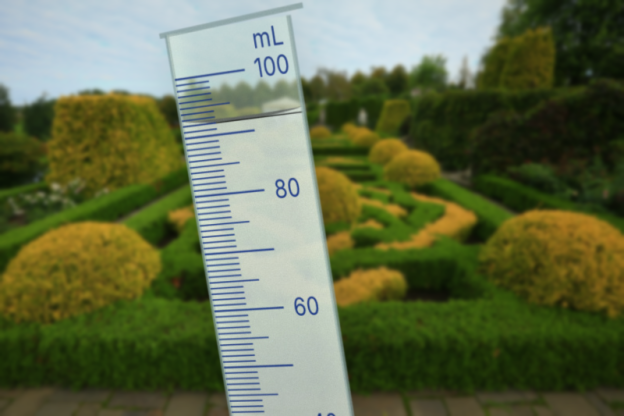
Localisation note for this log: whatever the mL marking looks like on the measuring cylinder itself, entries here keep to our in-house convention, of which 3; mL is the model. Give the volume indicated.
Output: 92; mL
